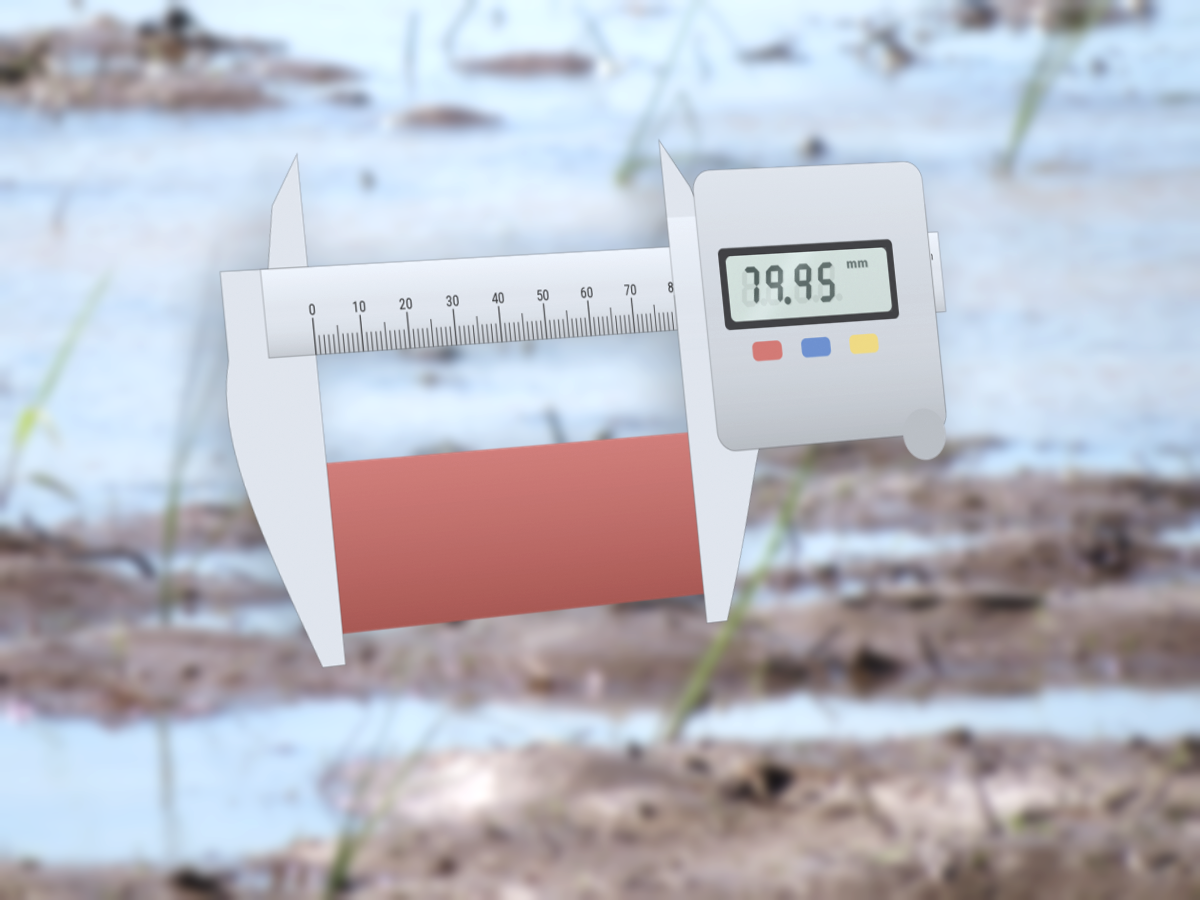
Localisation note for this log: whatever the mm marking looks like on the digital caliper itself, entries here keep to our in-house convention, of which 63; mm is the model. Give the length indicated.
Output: 79.95; mm
